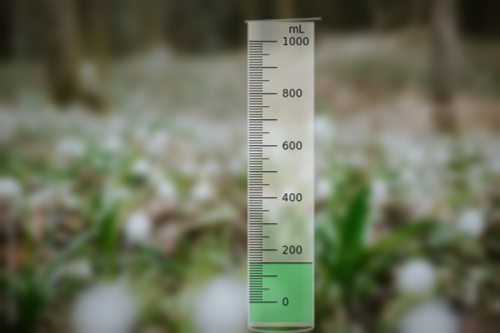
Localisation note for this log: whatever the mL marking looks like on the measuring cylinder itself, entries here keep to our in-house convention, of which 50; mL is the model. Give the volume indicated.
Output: 150; mL
